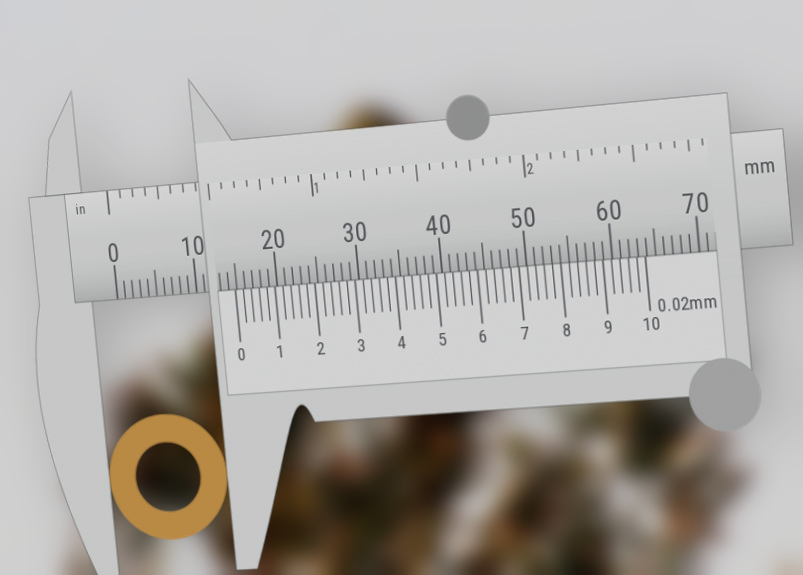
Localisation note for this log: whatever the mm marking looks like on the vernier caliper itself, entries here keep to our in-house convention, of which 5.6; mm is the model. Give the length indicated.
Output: 14.8; mm
